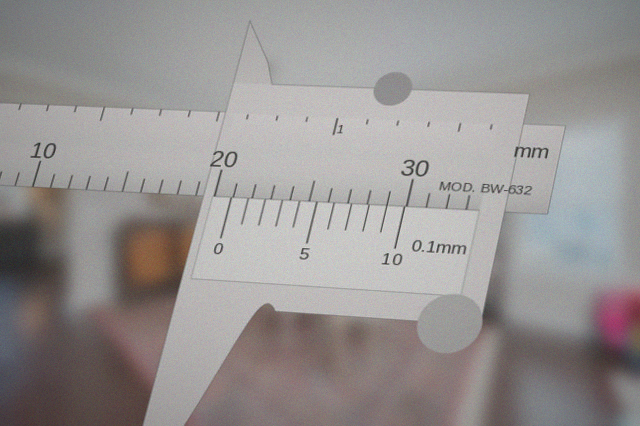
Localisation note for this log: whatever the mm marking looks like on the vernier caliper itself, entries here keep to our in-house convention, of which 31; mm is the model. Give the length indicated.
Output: 20.9; mm
